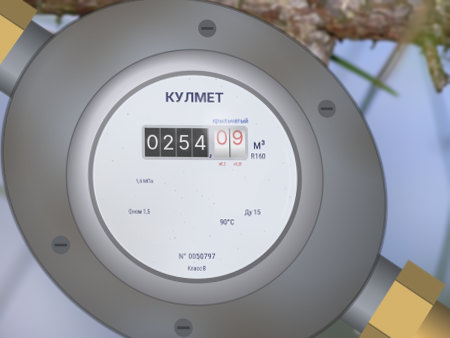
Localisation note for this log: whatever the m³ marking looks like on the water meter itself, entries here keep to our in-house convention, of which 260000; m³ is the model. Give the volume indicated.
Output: 254.09; m³
